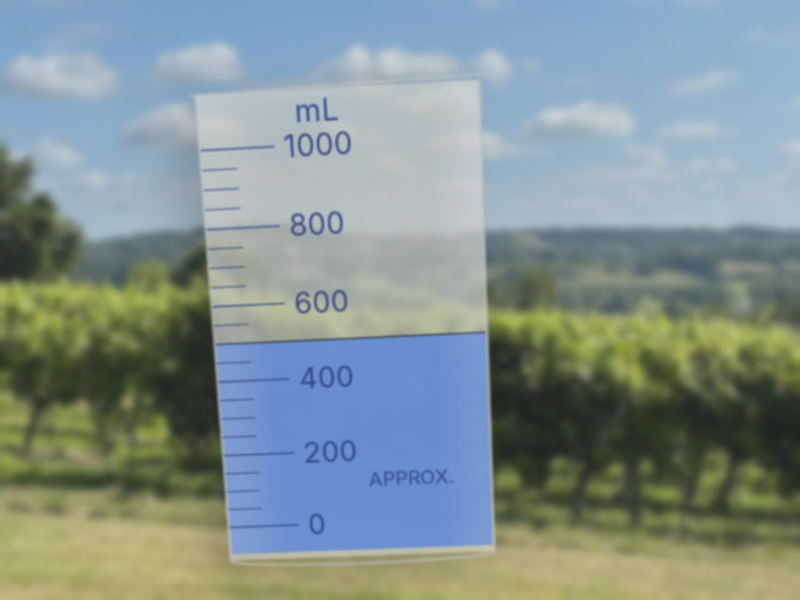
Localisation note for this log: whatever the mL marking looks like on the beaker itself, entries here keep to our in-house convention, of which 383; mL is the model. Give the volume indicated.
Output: 500; mL
